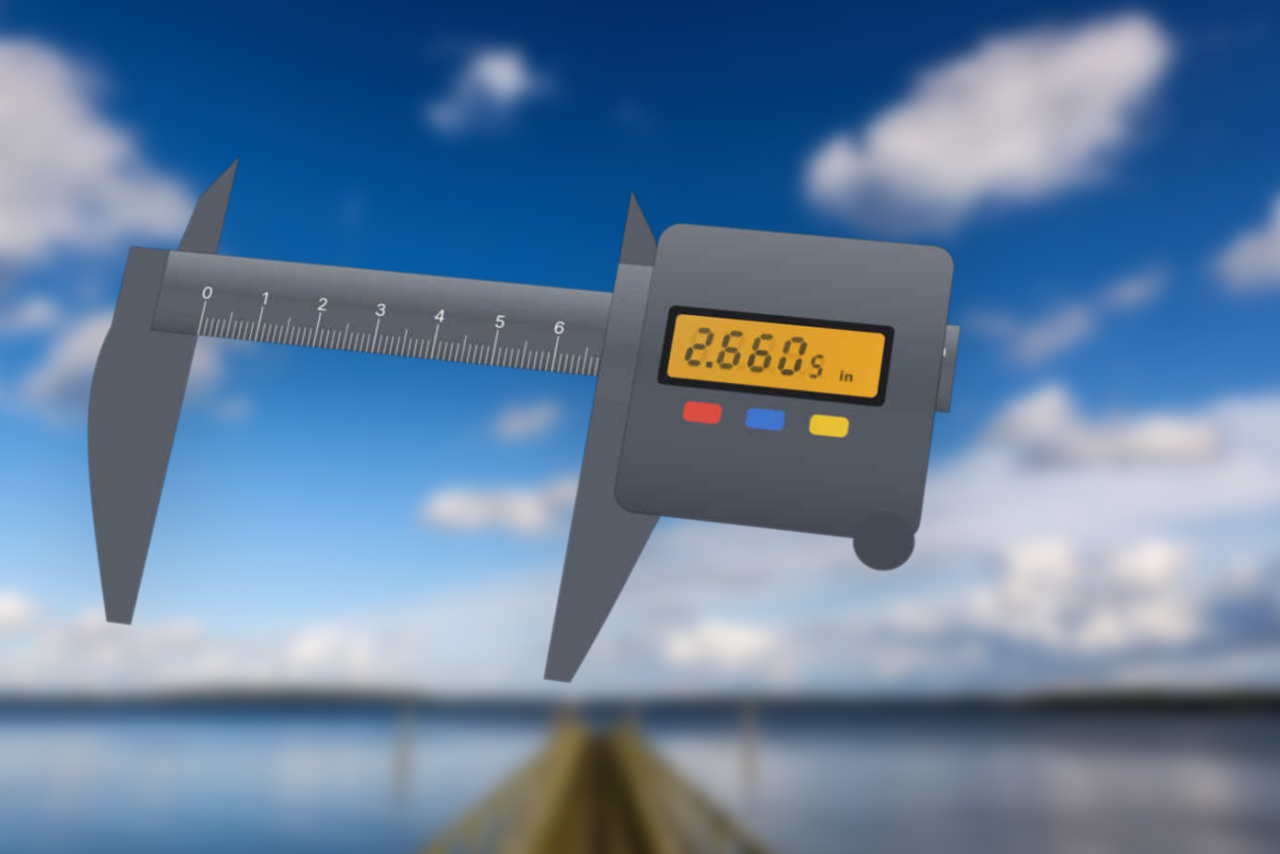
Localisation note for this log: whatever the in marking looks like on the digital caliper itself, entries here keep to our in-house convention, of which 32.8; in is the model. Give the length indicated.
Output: 2.6605; in
